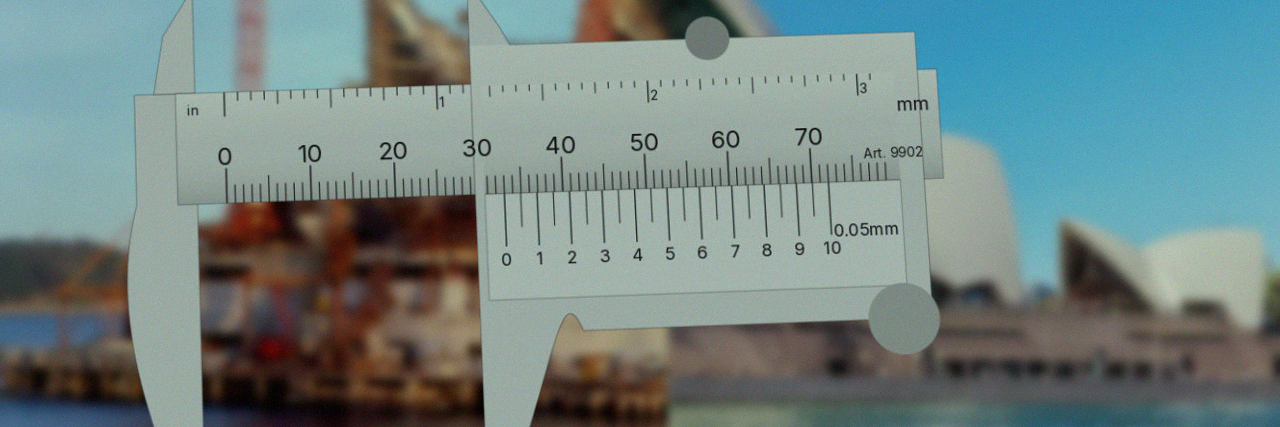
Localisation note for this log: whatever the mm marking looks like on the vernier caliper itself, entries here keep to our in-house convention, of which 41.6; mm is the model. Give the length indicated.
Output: 33.0; mm
